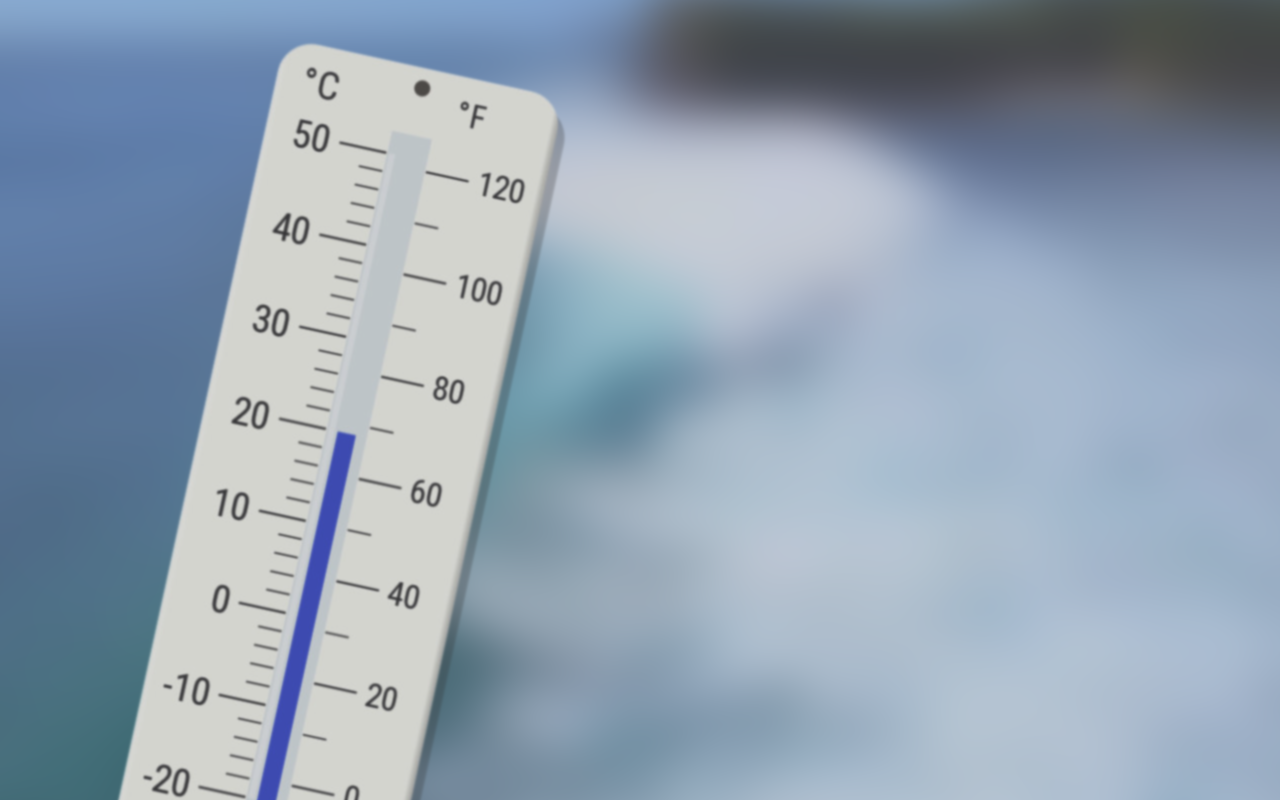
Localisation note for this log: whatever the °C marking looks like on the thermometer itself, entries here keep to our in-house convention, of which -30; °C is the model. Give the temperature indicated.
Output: 20; °C
